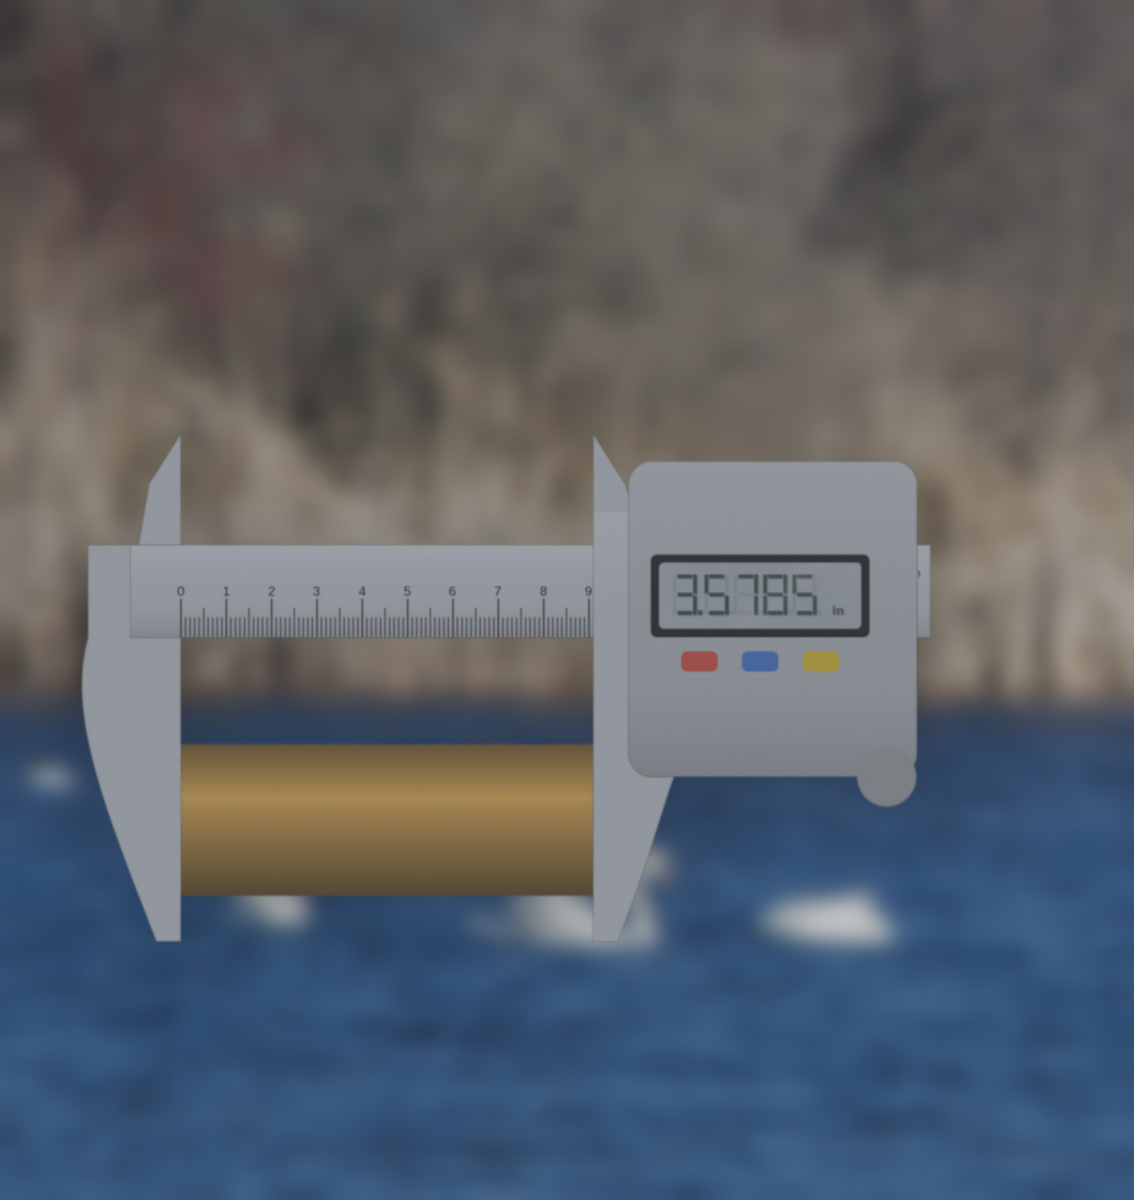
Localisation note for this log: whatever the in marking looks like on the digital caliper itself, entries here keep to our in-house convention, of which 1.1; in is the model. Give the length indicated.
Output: 3.5785; in
